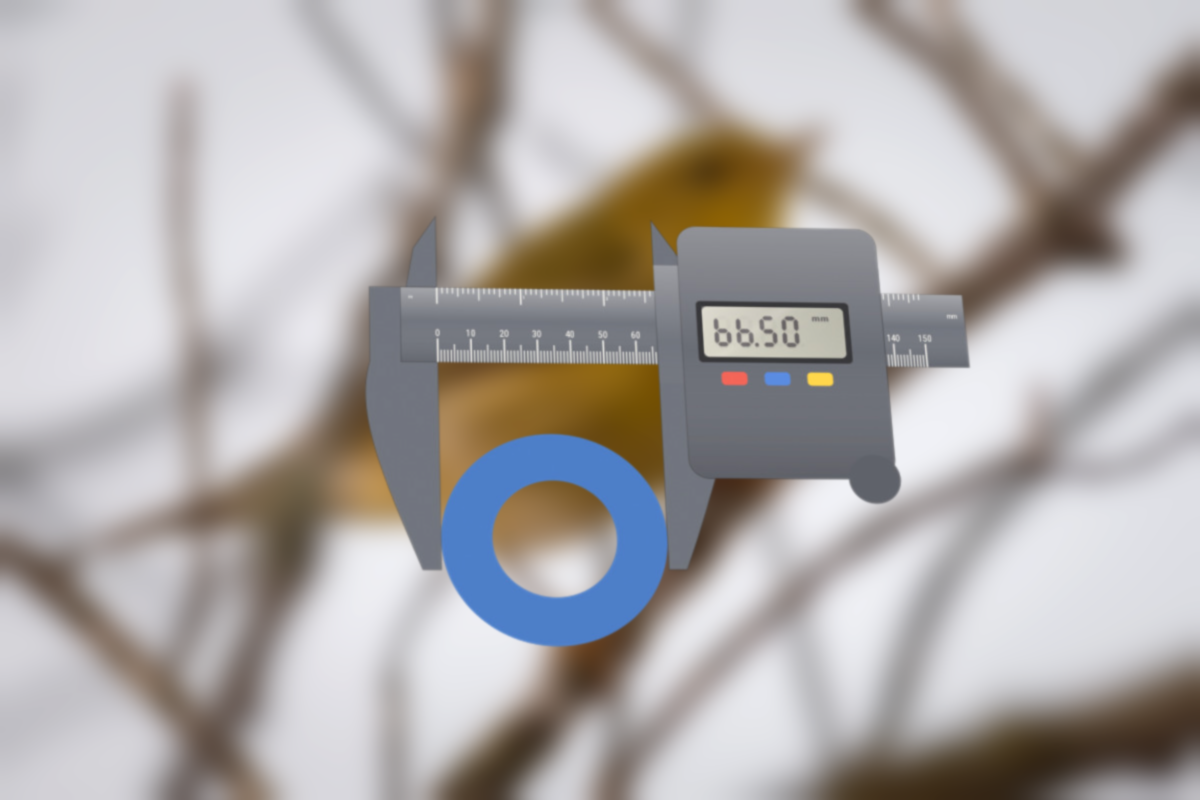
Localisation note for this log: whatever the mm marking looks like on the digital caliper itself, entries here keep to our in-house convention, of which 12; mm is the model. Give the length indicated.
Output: 66.50; mm
